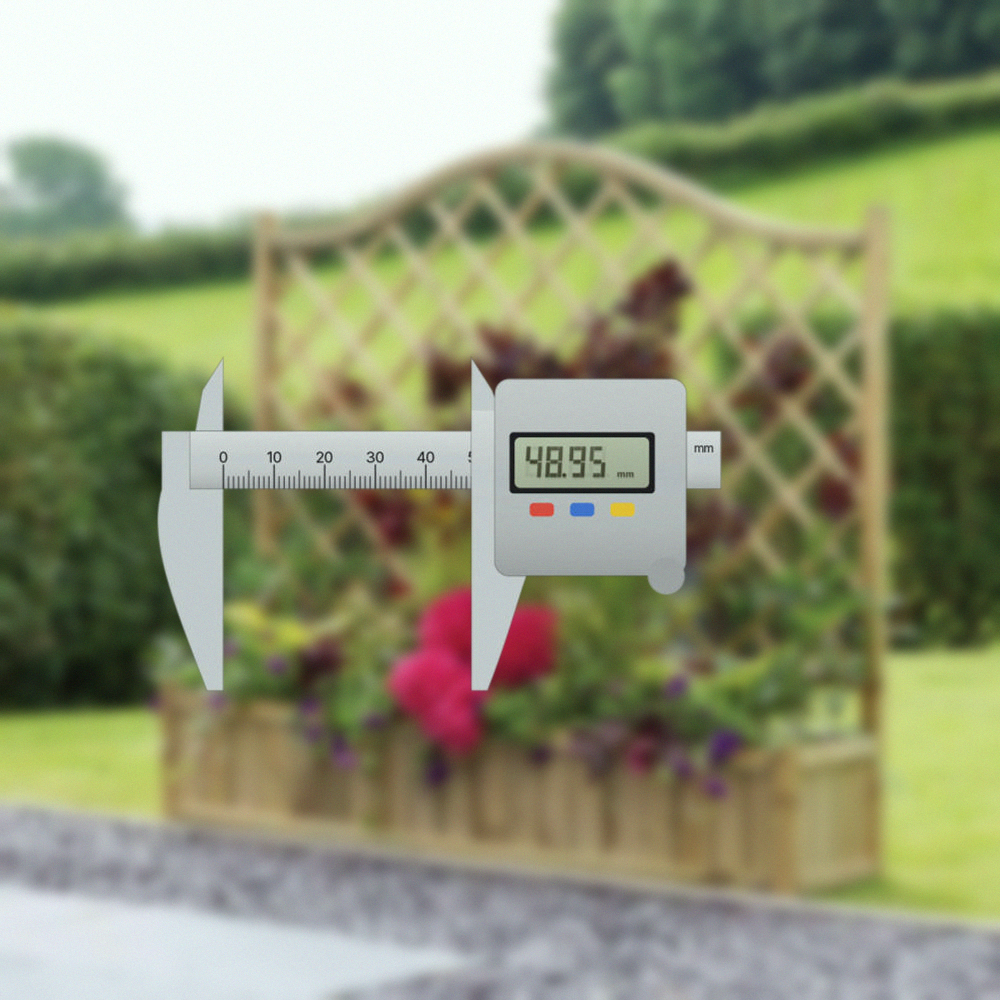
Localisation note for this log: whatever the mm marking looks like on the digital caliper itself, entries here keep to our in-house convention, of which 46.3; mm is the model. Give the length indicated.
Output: 48.95; mm
